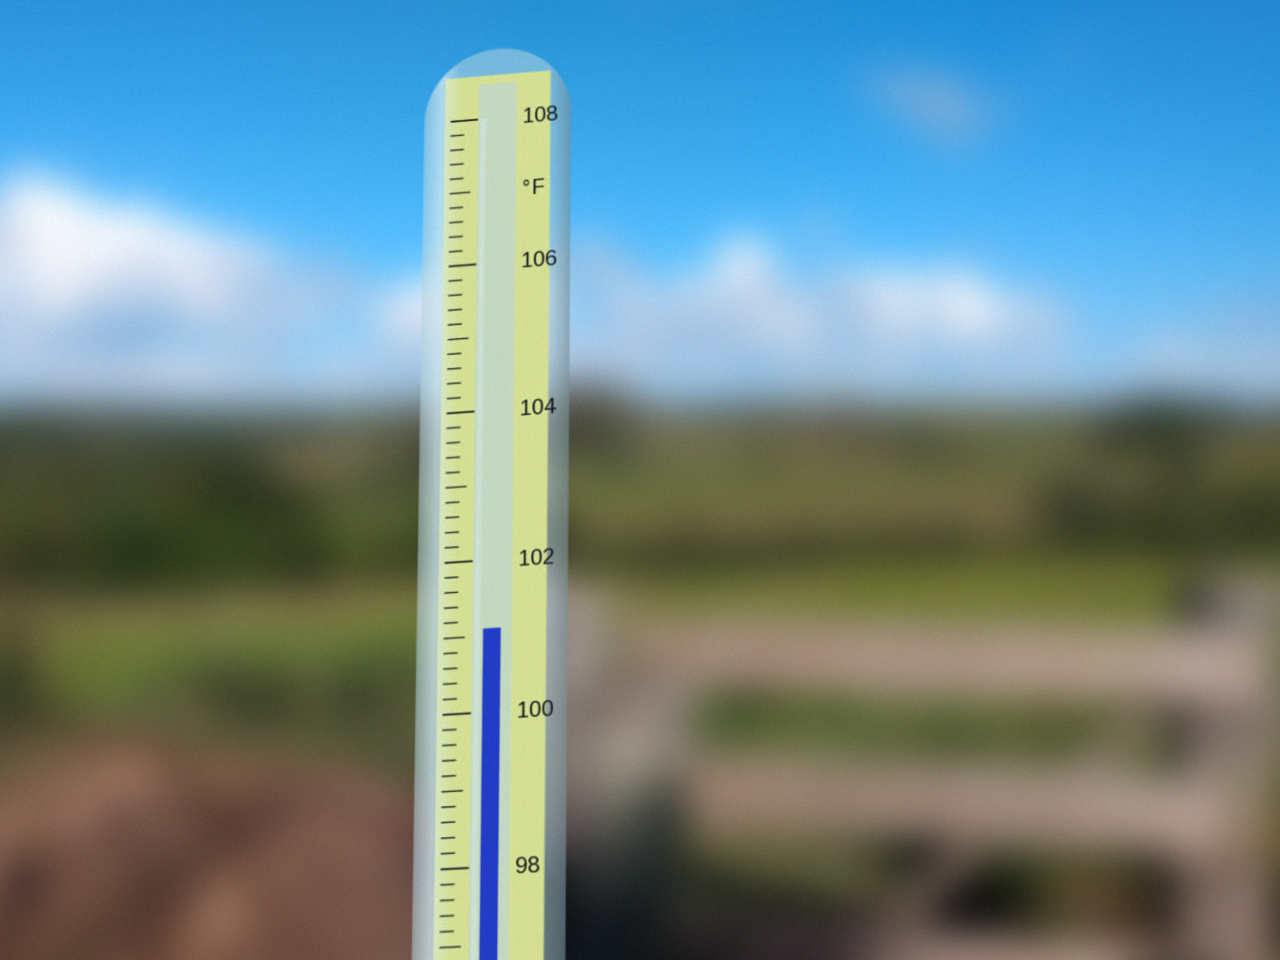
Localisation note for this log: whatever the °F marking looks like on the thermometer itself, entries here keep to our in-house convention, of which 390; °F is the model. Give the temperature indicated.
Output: 101.1; °F
